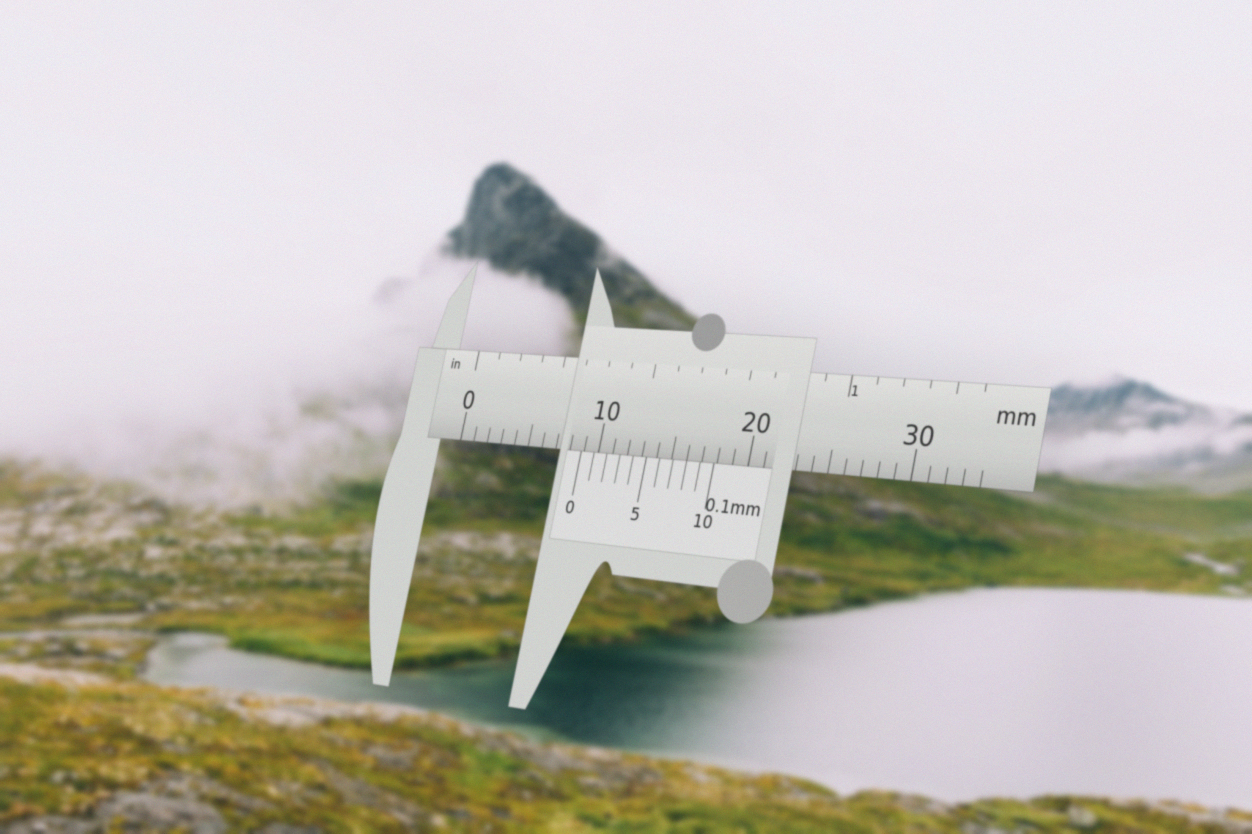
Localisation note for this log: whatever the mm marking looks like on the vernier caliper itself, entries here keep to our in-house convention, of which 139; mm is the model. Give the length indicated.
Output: 8.8; mm
